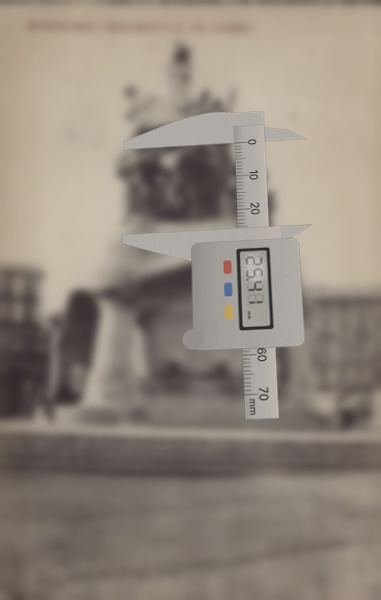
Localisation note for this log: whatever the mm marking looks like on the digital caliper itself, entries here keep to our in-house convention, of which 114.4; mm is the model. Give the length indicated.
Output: 25.41; mm
